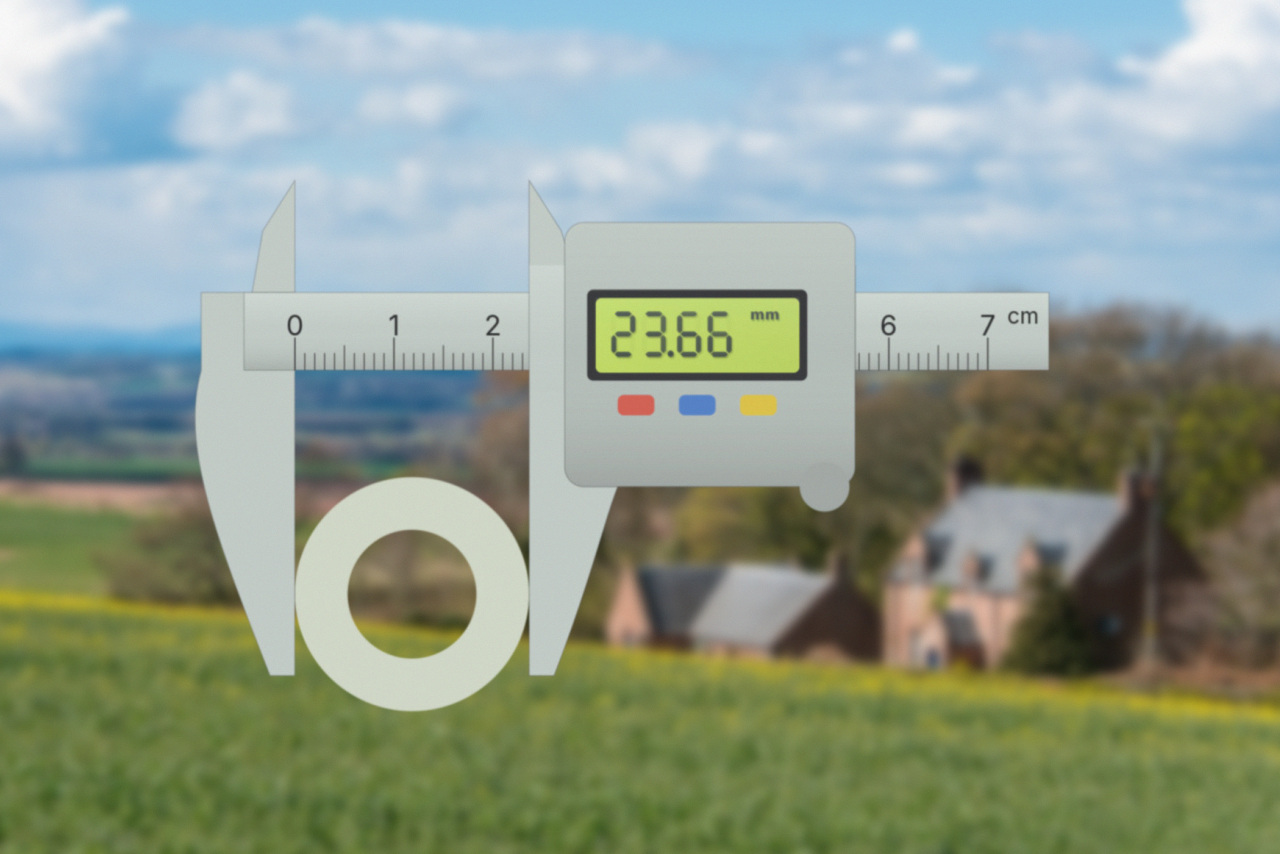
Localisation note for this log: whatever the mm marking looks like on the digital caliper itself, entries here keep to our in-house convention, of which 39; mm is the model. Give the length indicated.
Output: 23.66; mm
